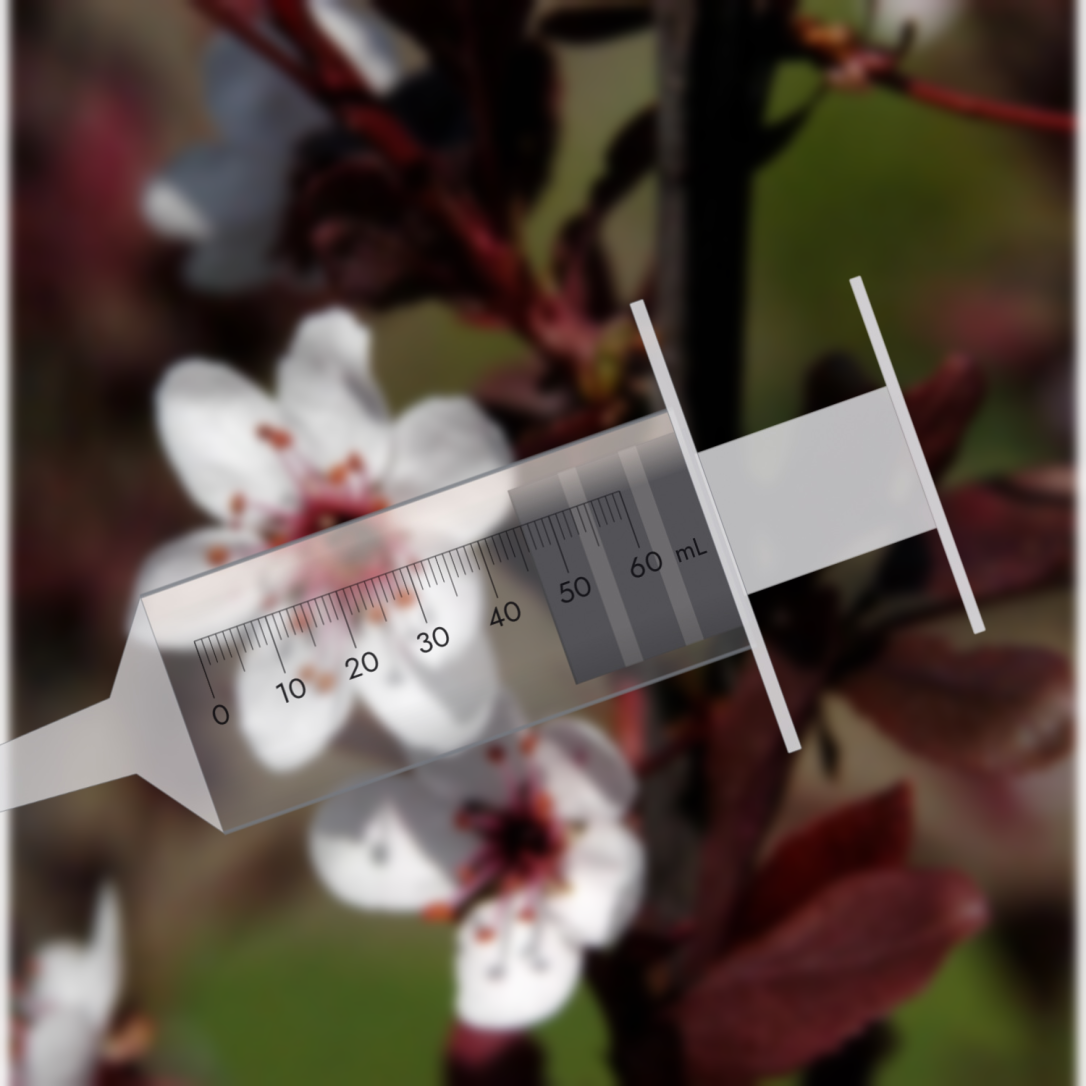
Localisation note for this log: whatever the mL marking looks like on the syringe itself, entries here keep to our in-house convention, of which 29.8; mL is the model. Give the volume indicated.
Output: 46; mL
